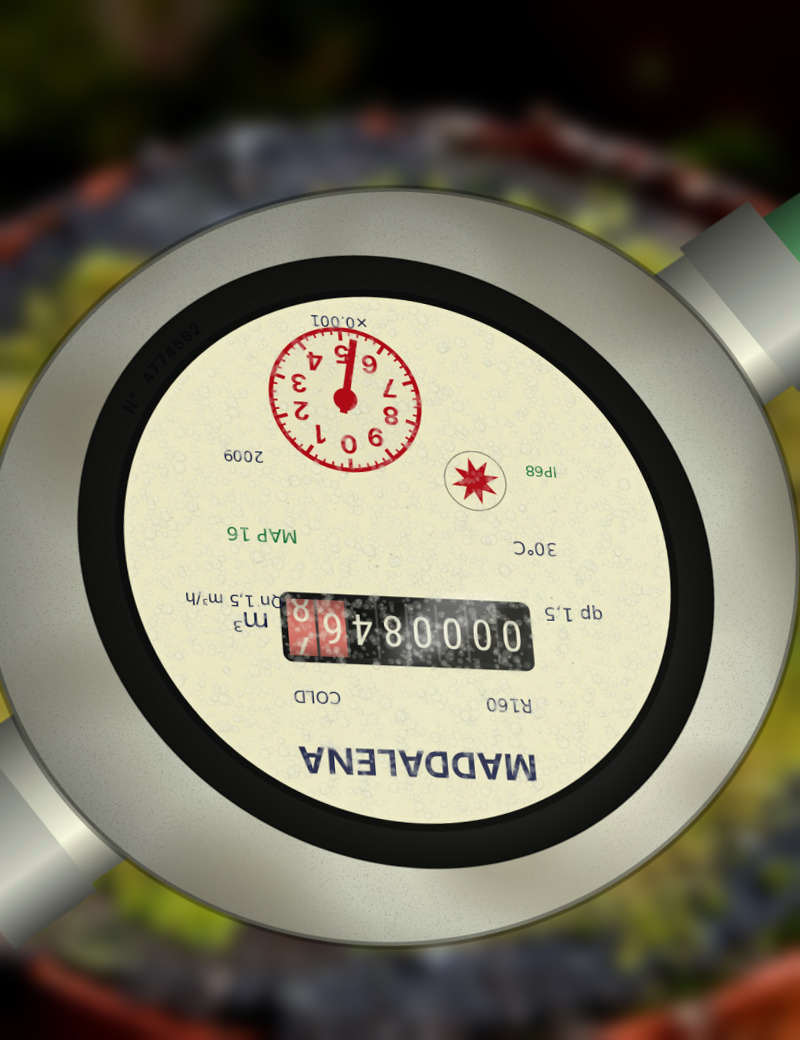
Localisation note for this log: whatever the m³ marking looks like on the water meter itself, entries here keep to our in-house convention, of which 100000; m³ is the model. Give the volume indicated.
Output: 84.675; m³
